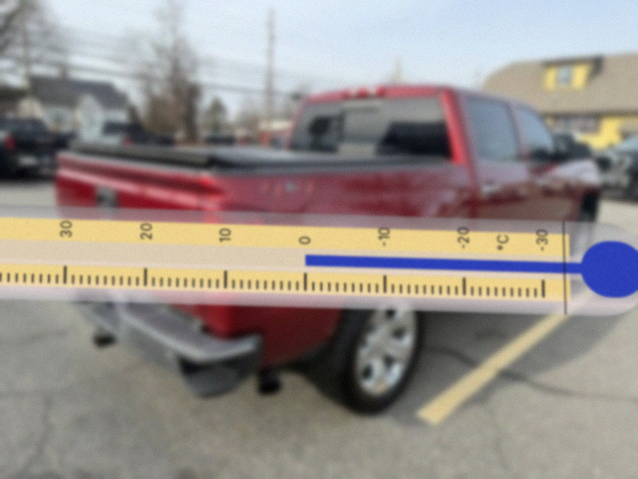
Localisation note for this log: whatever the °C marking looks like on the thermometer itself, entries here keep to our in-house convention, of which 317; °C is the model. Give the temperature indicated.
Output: 0; °C
